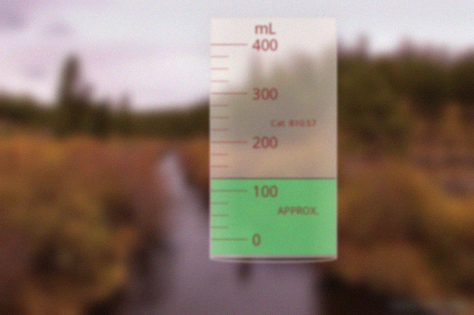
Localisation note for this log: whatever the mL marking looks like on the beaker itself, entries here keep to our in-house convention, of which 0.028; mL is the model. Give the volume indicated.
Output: 125; mL
